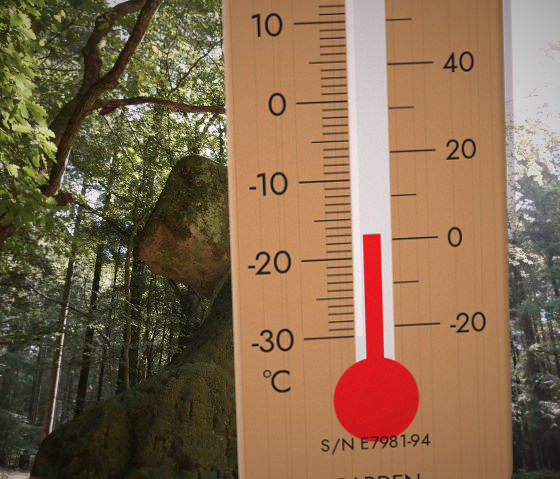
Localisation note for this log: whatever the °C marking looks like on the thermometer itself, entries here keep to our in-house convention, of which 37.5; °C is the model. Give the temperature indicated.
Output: -17; °C
